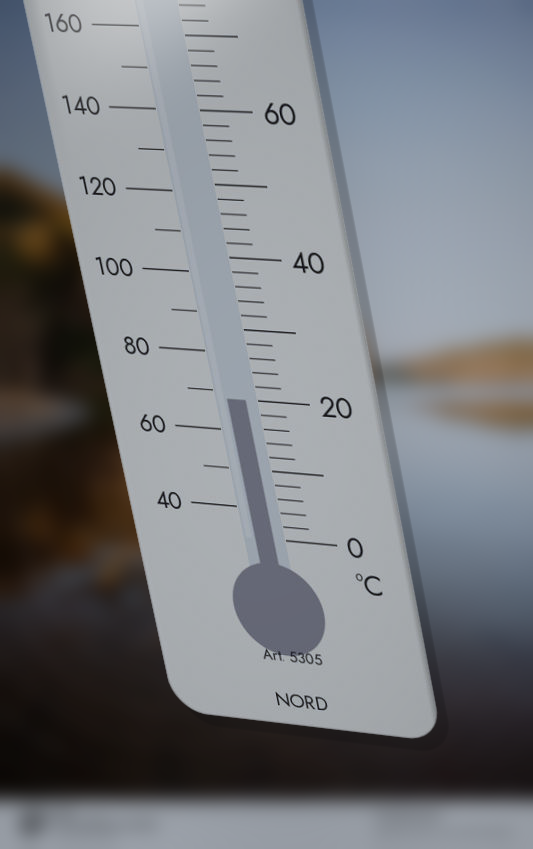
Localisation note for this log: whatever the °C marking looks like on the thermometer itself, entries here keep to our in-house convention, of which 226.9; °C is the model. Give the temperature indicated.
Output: 20; °C
